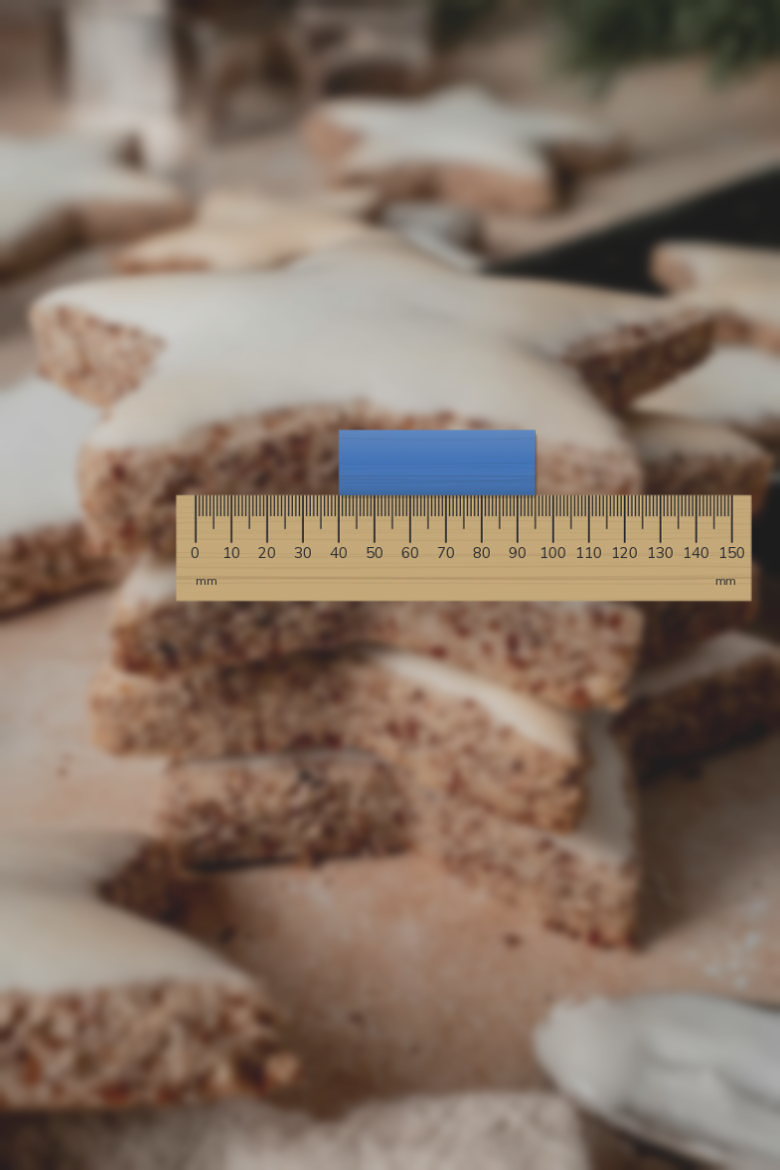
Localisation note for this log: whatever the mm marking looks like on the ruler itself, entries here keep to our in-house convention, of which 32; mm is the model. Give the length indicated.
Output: 55; mm
